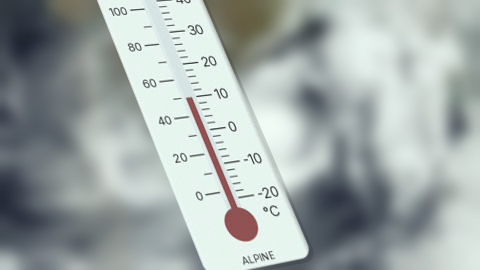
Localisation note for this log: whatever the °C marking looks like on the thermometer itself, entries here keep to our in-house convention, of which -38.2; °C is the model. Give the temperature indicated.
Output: 10; °C
